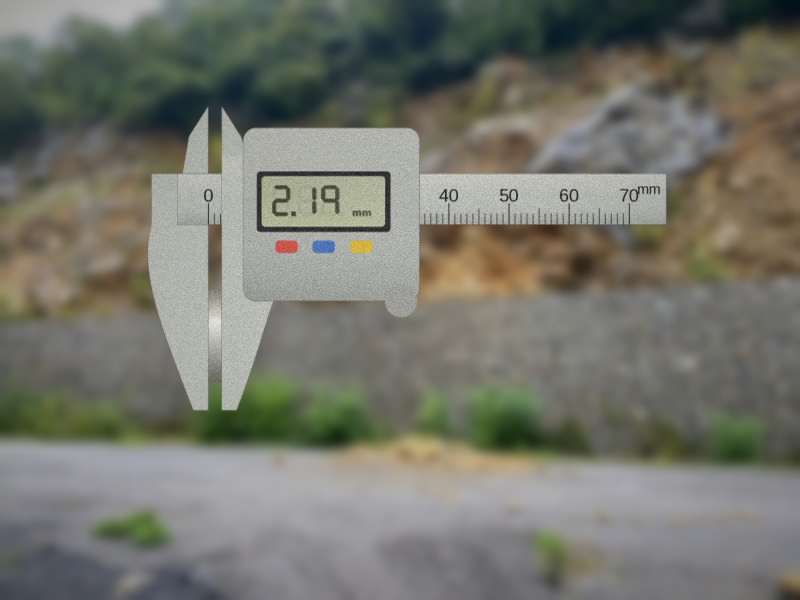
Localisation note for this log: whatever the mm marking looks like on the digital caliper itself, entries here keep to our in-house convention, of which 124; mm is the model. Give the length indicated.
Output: 2.19; mm
